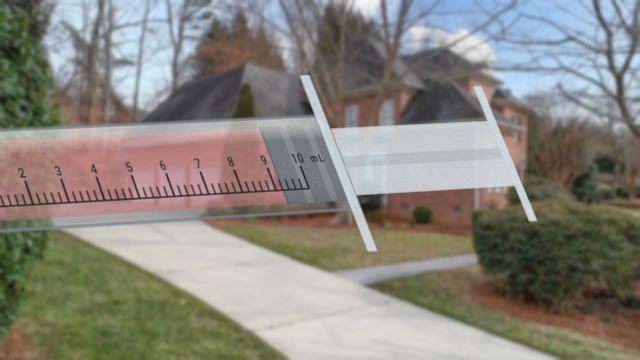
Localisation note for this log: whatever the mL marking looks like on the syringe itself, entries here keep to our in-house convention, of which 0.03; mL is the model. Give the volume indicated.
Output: 9.2; mL
